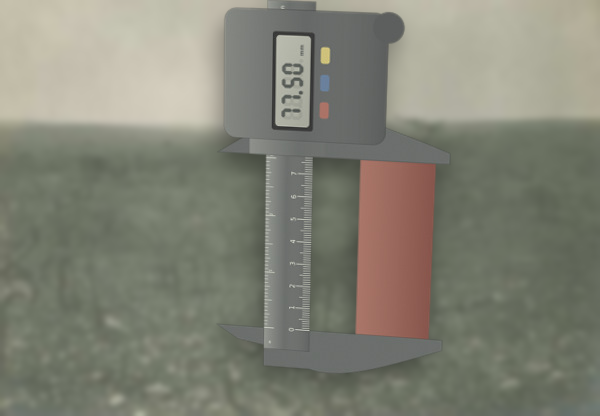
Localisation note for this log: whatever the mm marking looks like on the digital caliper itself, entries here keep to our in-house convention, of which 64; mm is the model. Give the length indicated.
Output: 77.50; mm
